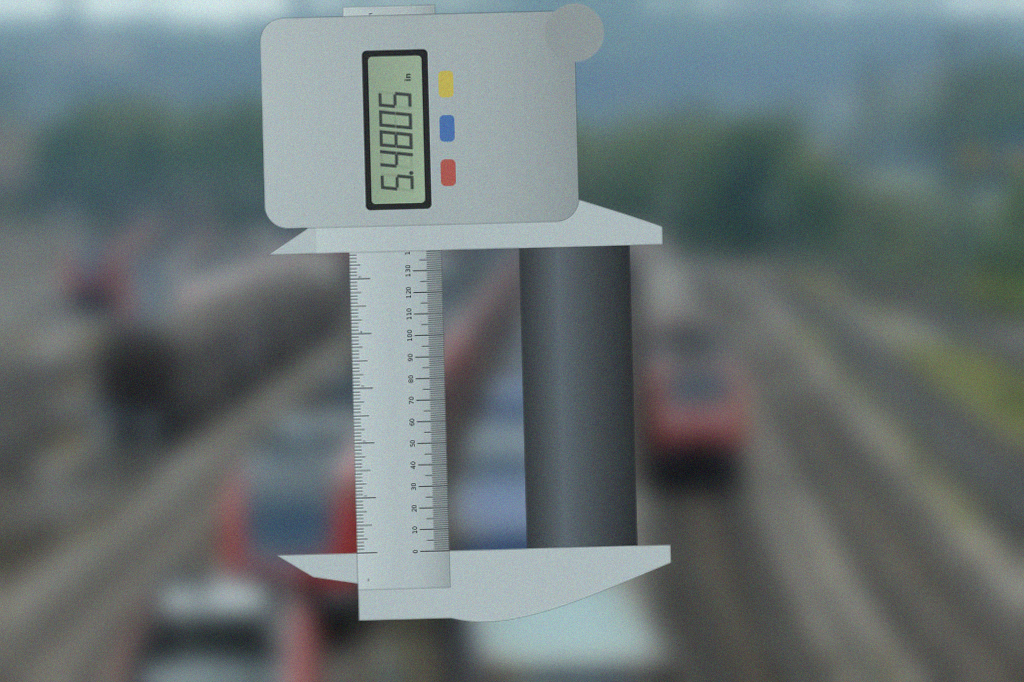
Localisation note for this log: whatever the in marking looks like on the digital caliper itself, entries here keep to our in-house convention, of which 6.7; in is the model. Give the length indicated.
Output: 5.4805; in
